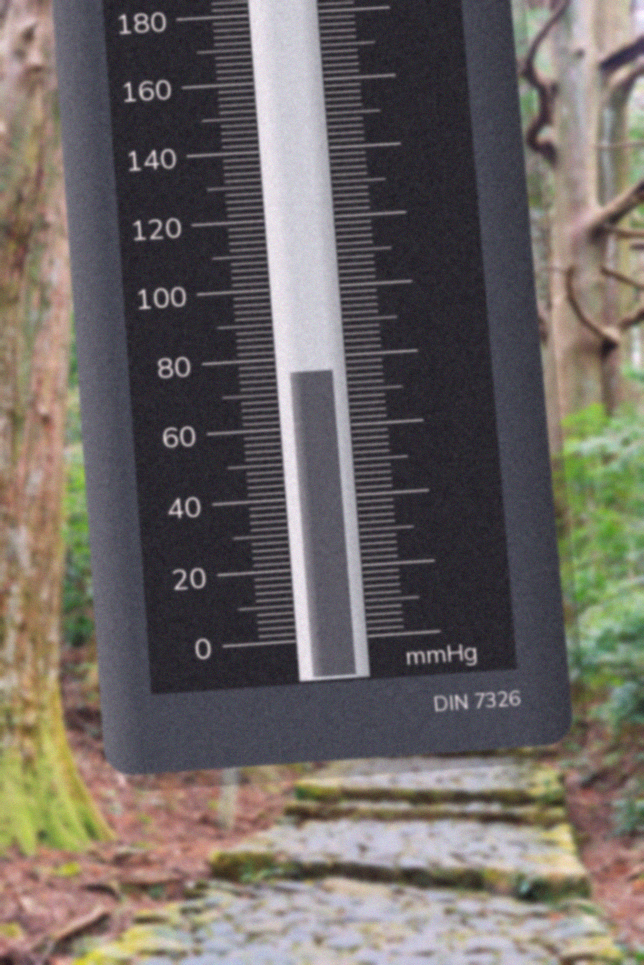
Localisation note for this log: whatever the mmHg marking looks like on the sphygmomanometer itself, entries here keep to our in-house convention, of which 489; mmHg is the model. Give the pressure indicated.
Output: 76; mmHg
